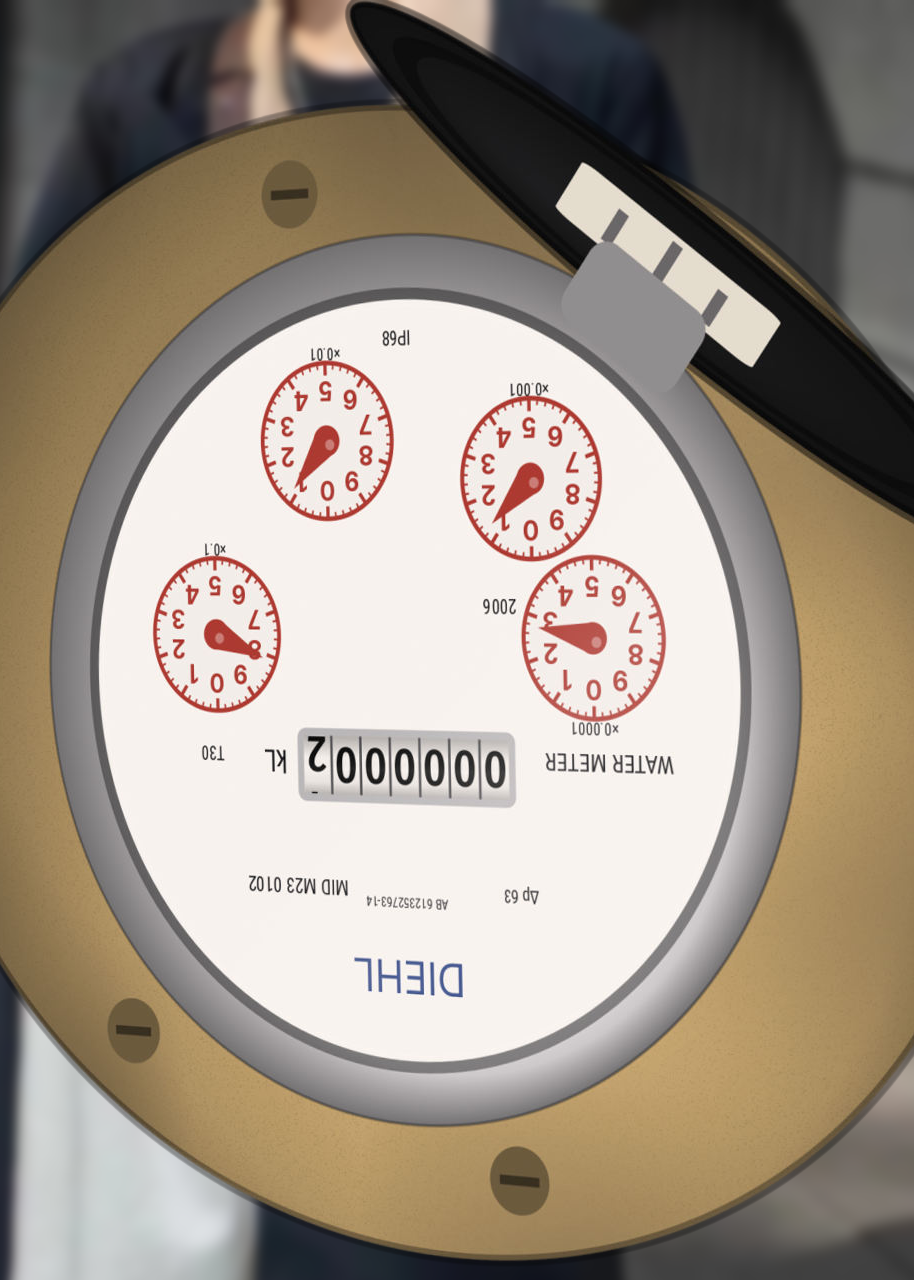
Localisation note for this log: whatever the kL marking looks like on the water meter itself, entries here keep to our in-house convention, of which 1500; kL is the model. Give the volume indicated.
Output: 1.8112; kL
